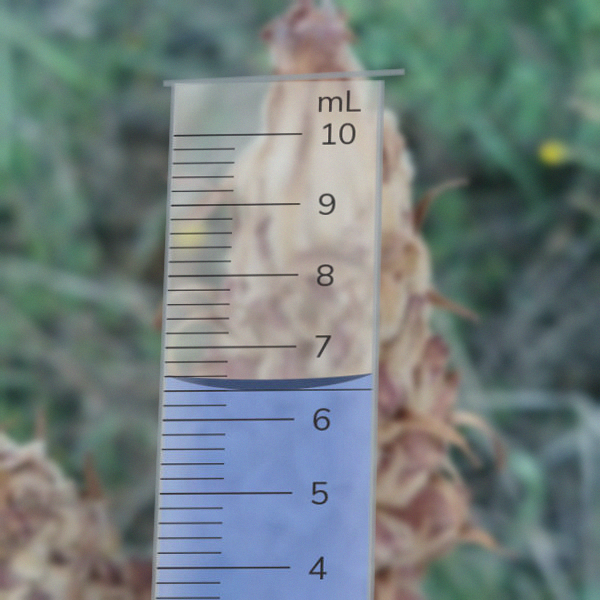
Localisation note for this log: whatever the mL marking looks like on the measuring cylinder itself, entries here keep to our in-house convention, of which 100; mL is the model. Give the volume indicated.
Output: 6.4; mL
